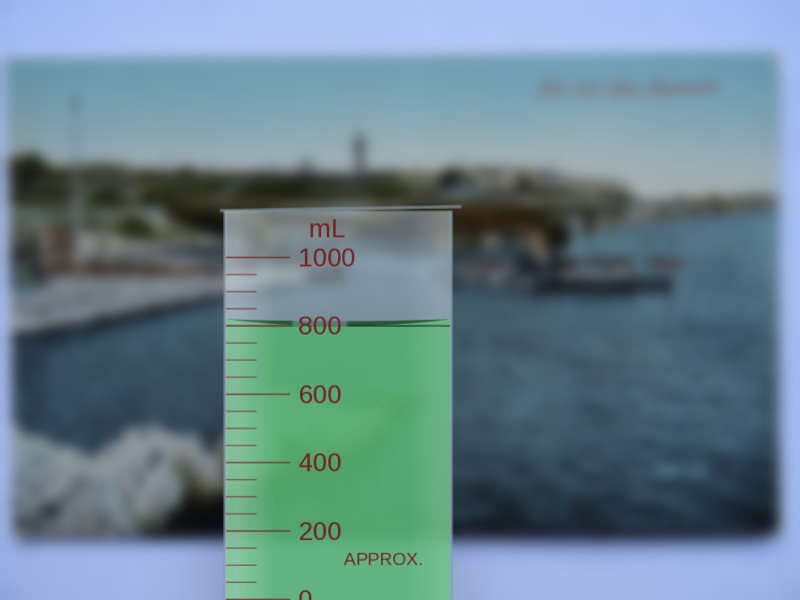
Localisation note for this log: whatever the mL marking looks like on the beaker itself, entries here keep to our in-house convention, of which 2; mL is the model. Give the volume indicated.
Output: 800; mL
